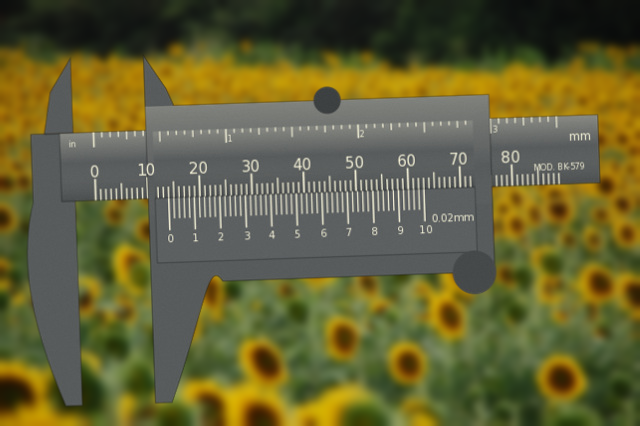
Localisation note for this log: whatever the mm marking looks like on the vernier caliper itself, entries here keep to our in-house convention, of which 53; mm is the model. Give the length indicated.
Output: 14.0; mm
